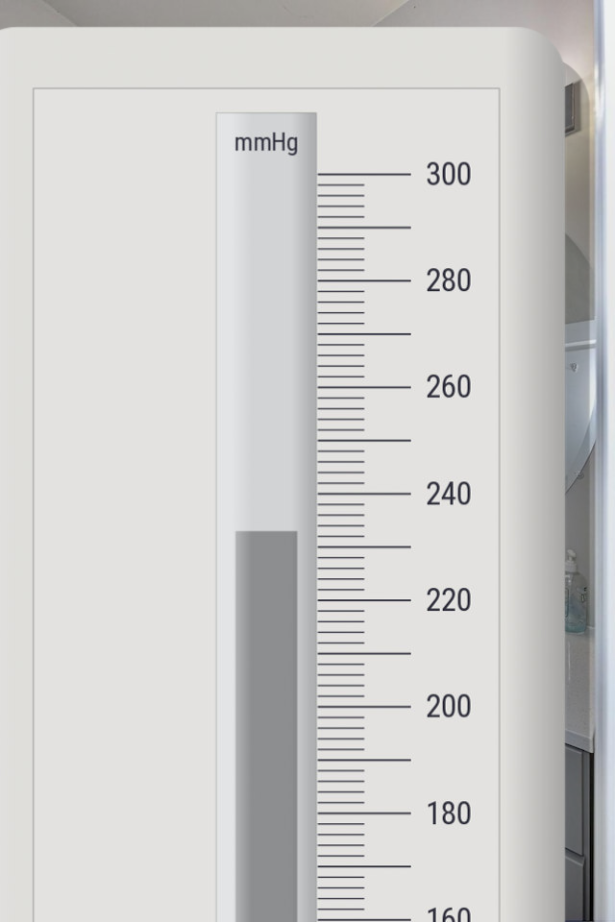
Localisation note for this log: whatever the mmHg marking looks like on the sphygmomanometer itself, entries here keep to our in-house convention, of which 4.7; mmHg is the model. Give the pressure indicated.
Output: 233; mmHg
